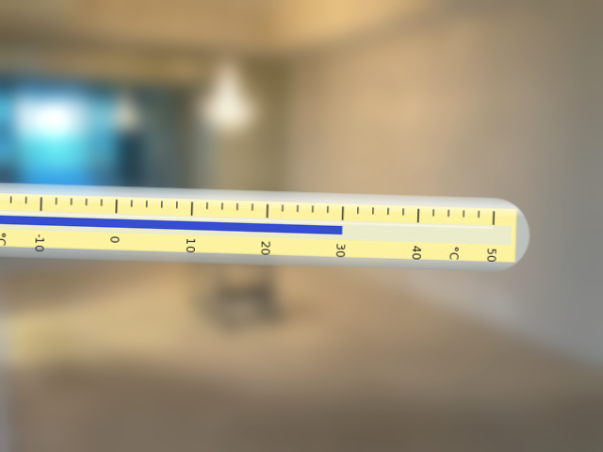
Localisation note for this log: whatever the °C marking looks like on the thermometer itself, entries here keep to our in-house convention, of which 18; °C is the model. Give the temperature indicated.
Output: 30; °C
